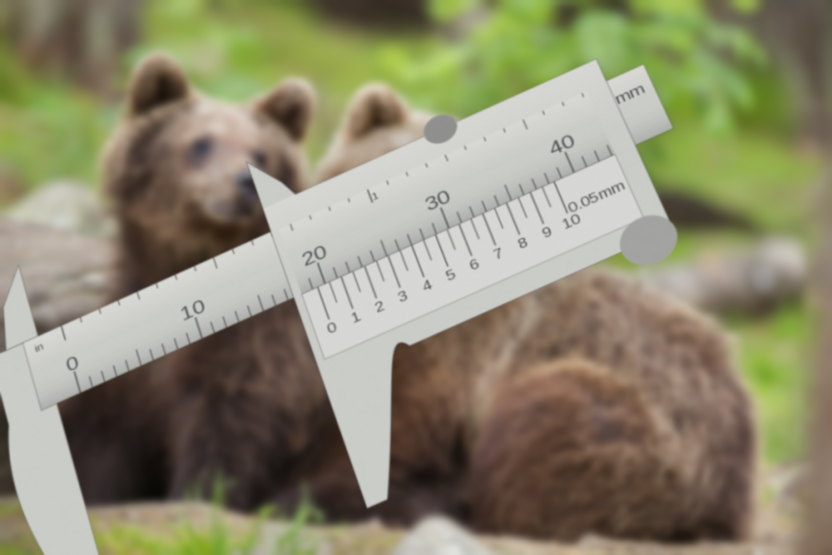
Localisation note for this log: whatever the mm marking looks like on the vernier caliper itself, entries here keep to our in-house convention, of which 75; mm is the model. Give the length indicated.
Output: 19.4; mm
